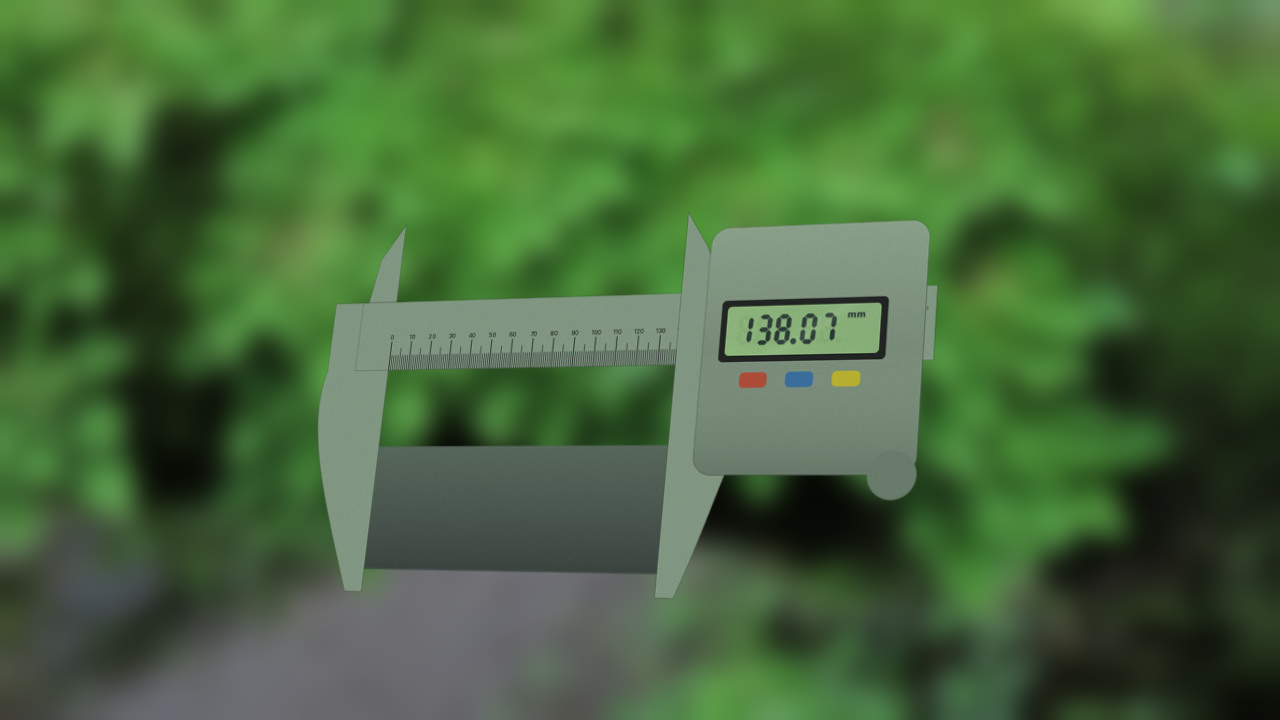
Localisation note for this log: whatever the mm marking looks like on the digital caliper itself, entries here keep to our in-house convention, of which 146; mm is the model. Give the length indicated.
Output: 138.07; mm
